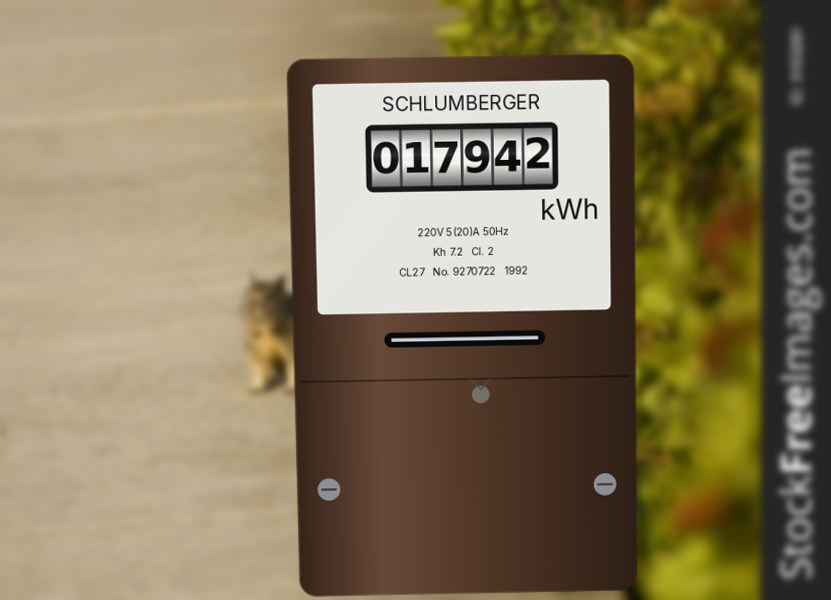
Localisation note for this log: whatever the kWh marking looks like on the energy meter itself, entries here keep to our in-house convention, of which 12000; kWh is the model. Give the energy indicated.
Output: 17942; kWh
